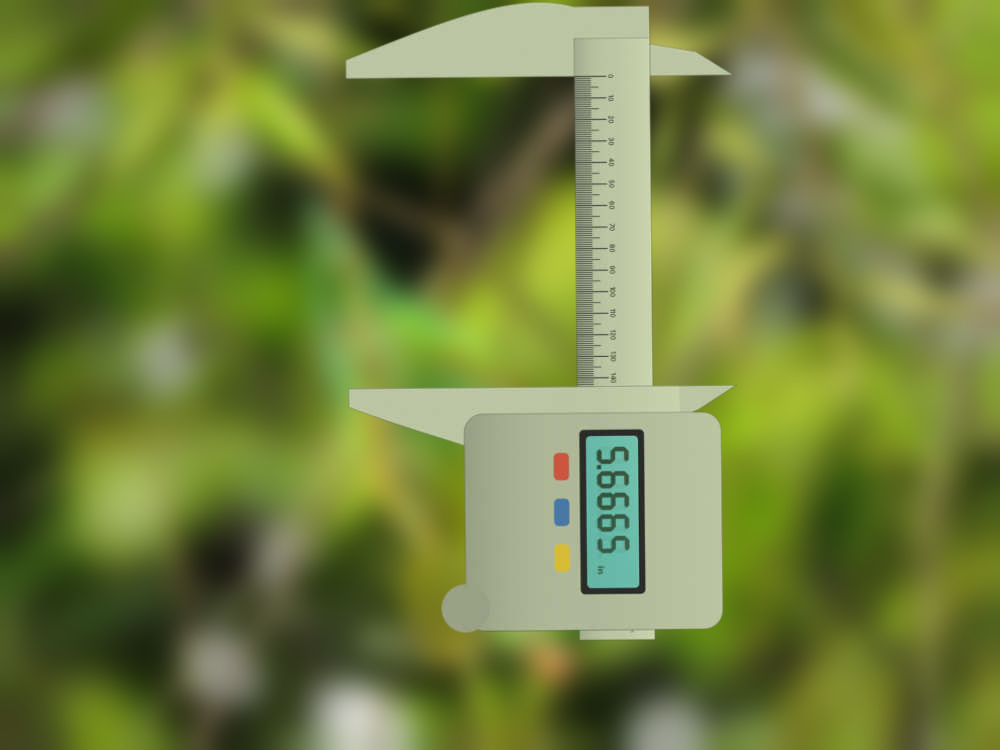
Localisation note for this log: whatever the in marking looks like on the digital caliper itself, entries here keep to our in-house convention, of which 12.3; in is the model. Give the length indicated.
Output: 5.6665; in
